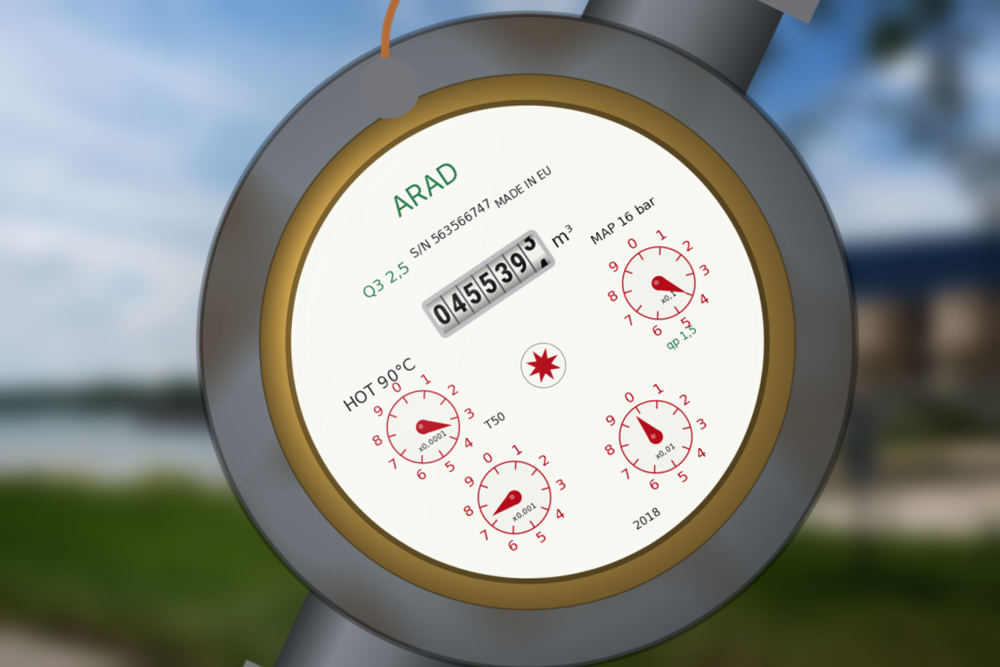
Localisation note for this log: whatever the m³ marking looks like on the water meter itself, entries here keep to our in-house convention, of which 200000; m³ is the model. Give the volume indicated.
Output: 455393.3973; m³
